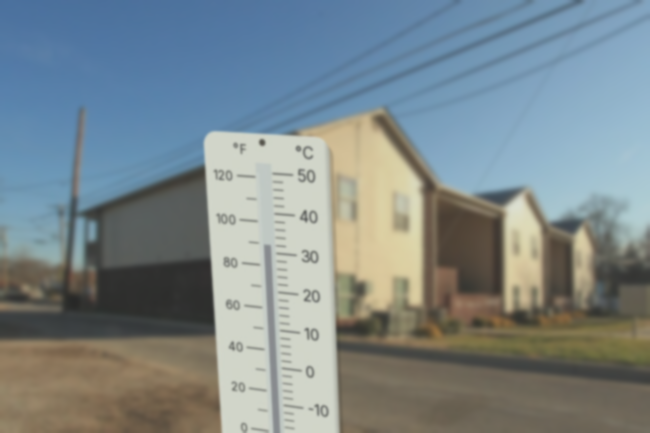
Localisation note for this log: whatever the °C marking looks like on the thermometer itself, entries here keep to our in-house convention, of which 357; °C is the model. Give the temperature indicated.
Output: 32; °C
